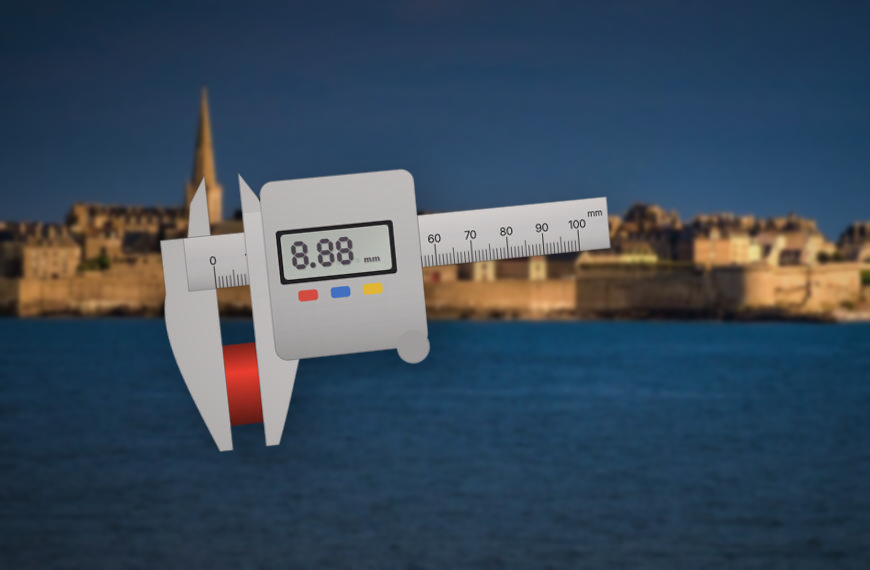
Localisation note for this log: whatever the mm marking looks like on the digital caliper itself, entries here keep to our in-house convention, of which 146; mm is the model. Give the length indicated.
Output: 8.88; mm
